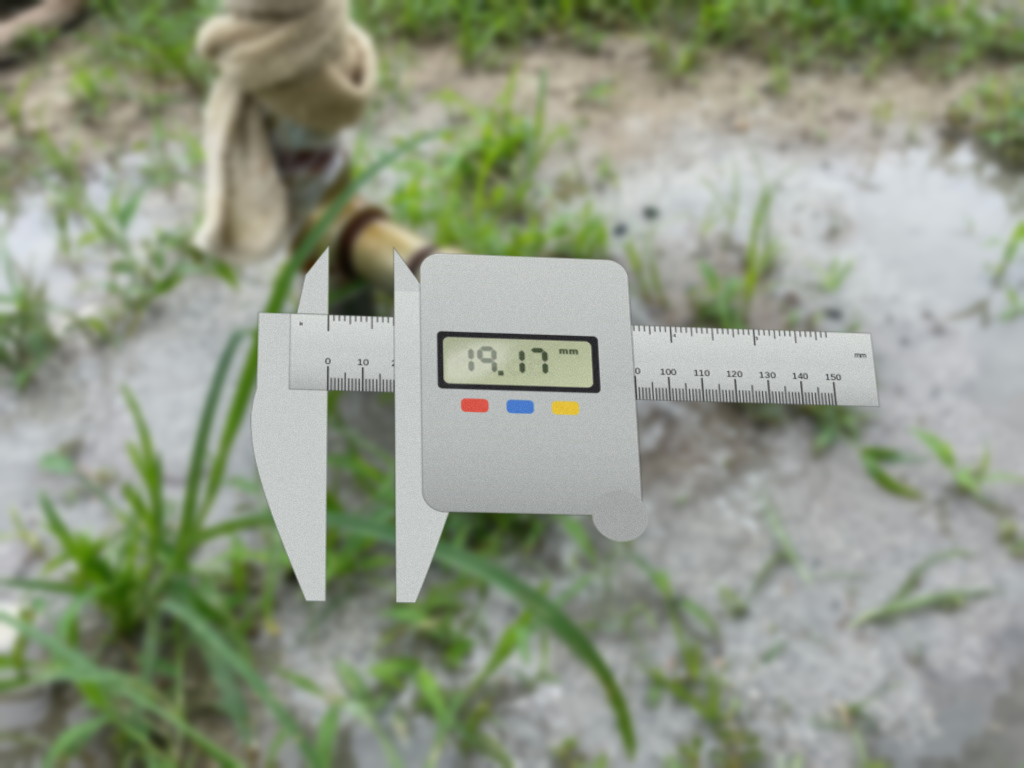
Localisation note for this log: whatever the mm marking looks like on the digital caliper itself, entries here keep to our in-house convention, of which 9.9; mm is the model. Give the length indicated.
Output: 19.17; mm
